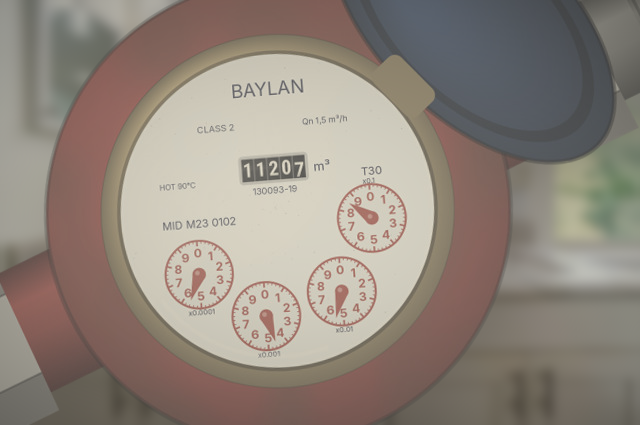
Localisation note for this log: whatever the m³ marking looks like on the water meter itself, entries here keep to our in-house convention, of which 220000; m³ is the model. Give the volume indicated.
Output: 11206.8545; m³
